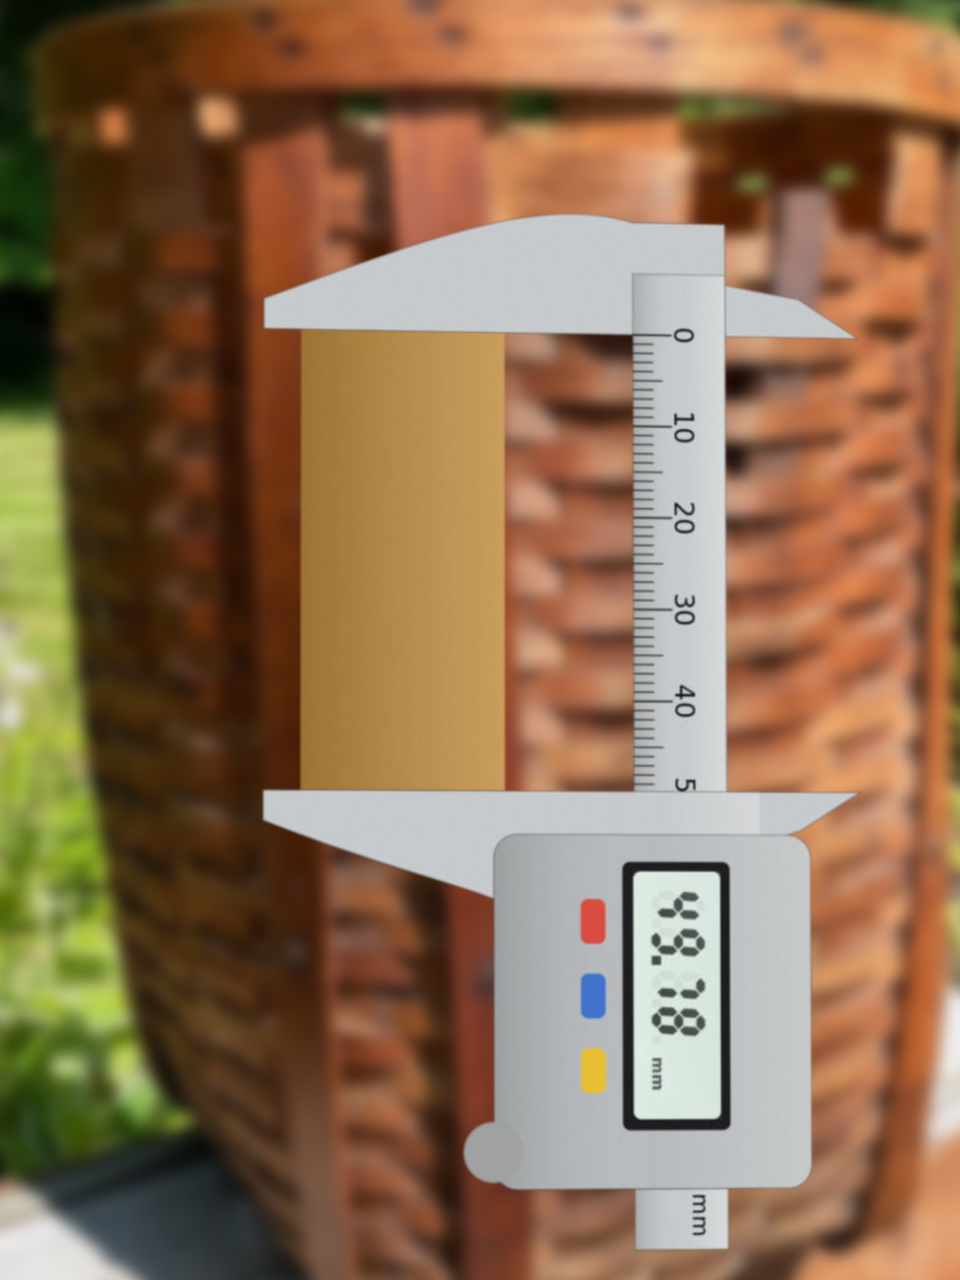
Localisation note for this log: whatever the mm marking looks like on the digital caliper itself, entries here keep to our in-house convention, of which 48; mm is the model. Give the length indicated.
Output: 49.78; mm
